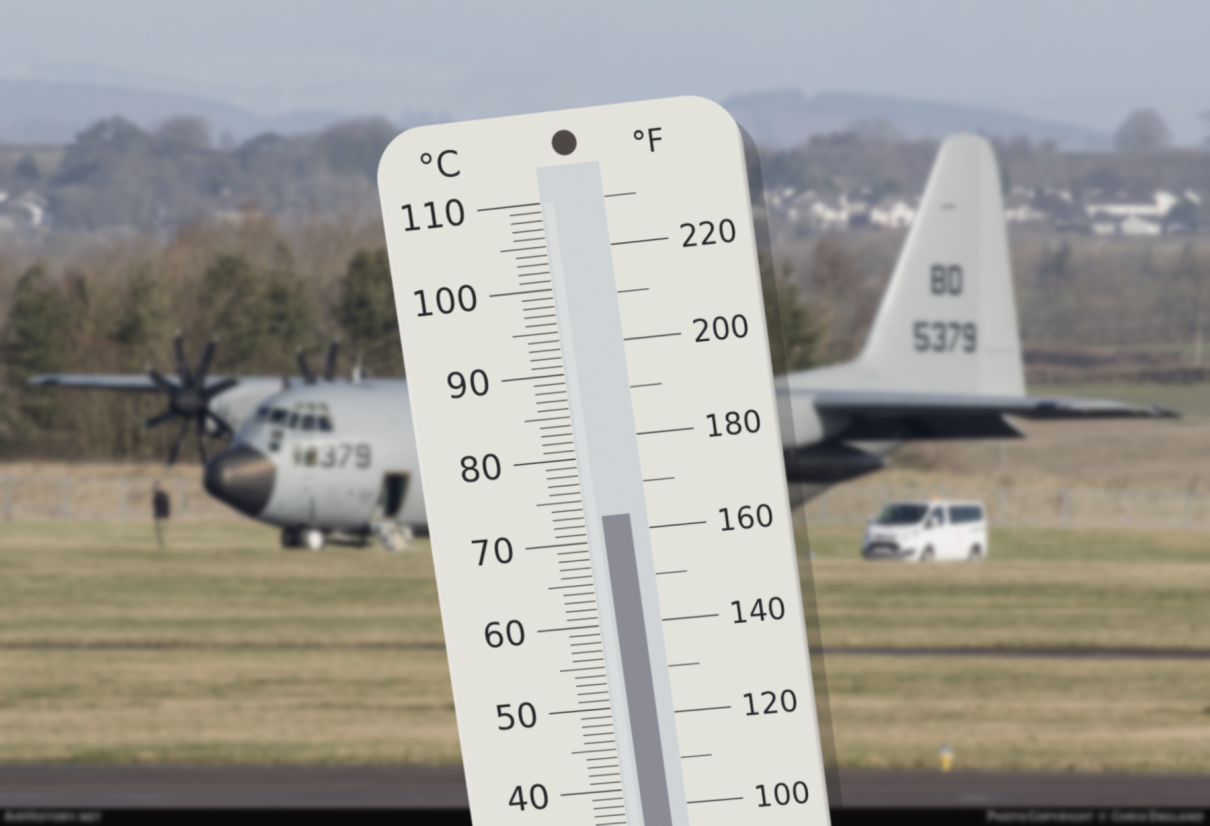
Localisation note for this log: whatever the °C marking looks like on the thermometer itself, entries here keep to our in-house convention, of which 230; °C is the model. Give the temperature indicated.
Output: 73; °C
